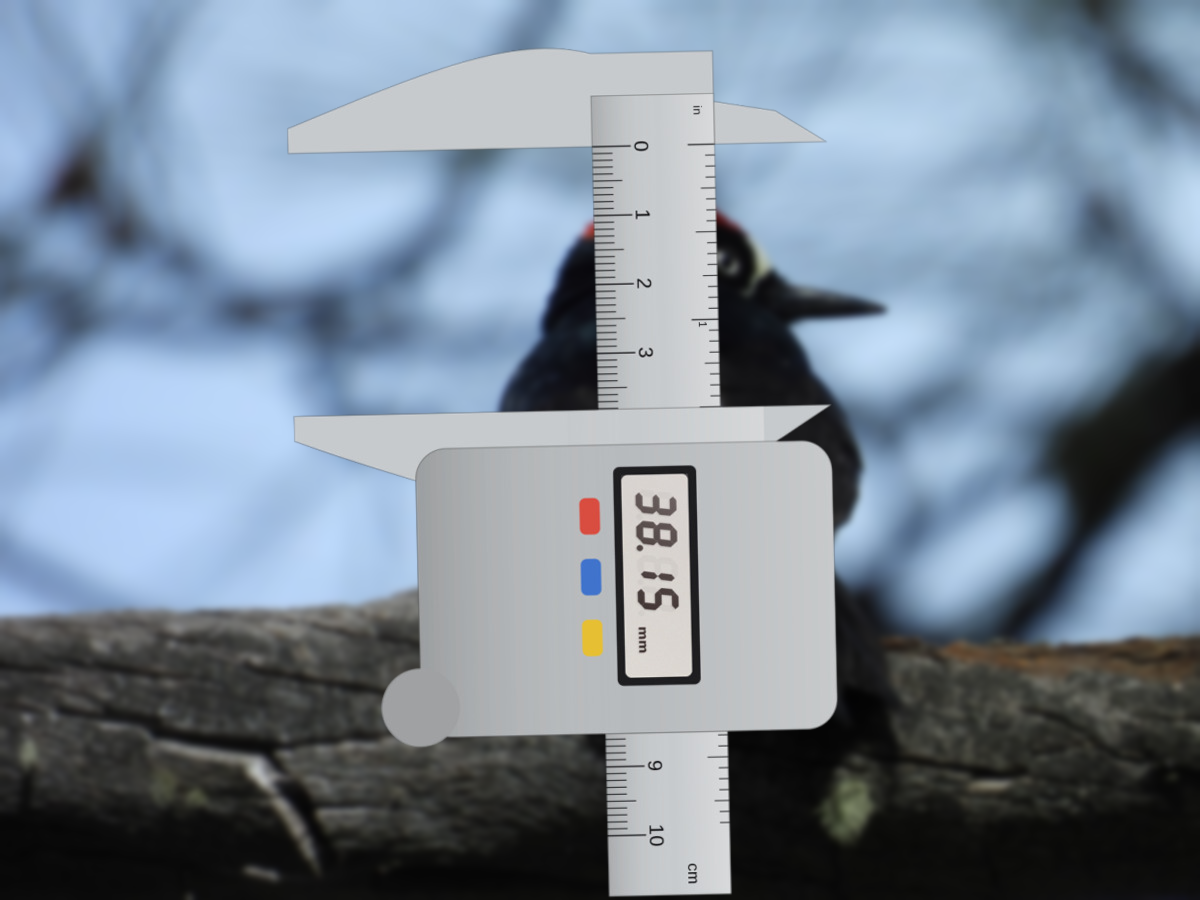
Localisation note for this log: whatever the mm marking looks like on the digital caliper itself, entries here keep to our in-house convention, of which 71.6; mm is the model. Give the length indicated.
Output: 38.15; mm
